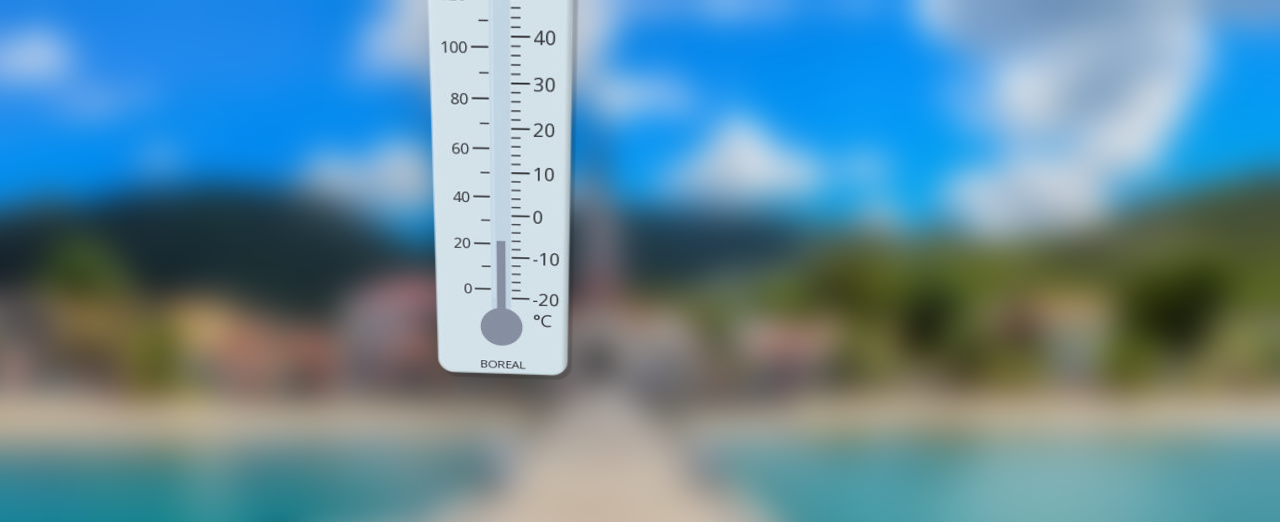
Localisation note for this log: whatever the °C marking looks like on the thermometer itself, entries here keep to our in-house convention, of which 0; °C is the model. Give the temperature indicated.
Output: -6; °C
